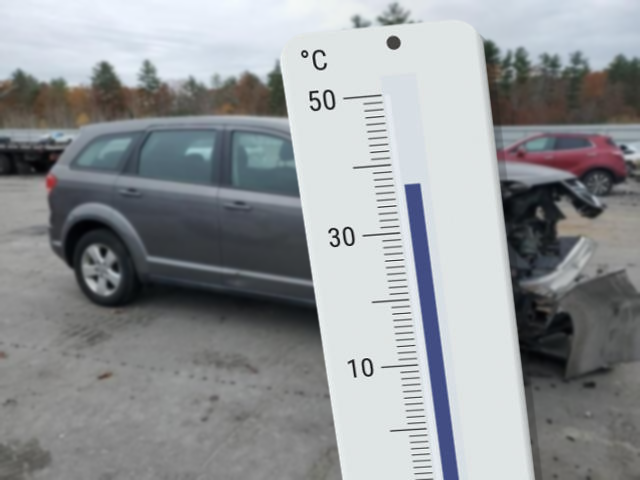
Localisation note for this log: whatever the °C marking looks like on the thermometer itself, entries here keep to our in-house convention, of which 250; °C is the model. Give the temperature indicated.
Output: 37; °C
